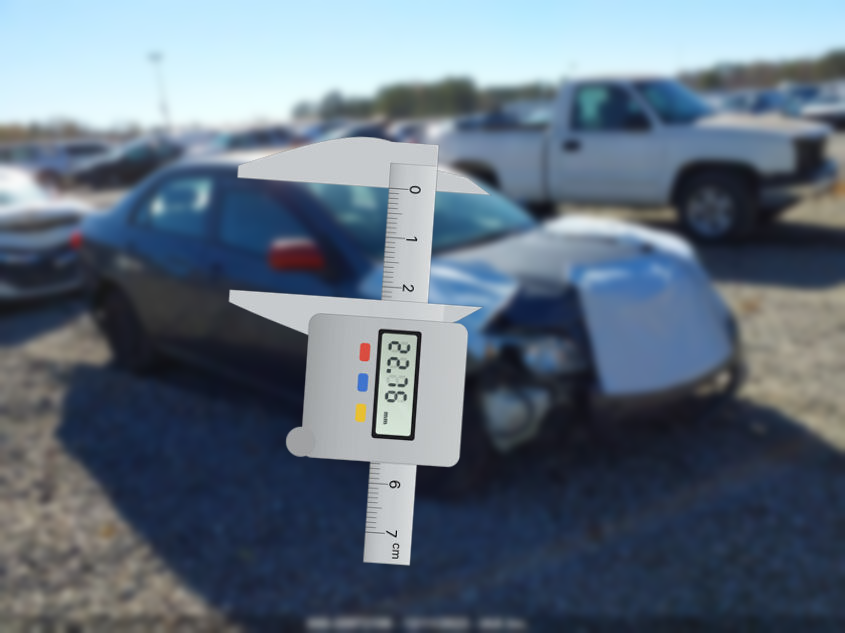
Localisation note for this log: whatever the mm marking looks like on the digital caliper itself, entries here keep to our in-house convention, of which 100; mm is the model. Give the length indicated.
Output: 22.76; mm
